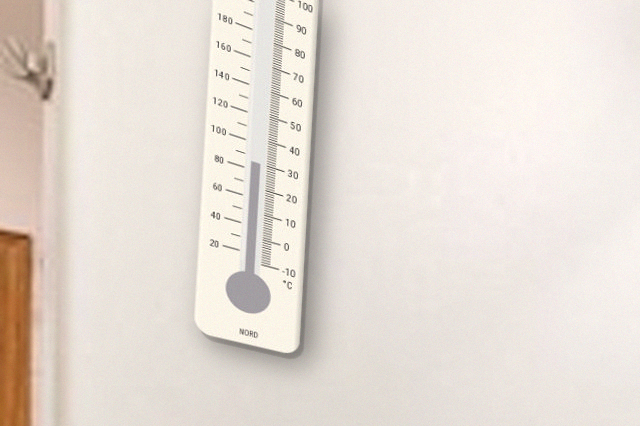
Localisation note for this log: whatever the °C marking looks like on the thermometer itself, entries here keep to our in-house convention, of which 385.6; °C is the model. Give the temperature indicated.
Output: 30; °C
